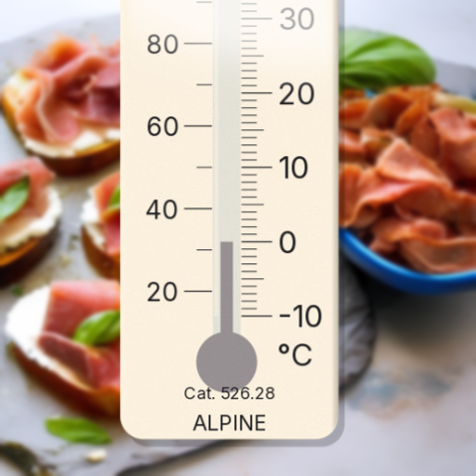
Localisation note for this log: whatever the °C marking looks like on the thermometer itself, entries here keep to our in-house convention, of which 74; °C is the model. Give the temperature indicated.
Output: 0; °C
